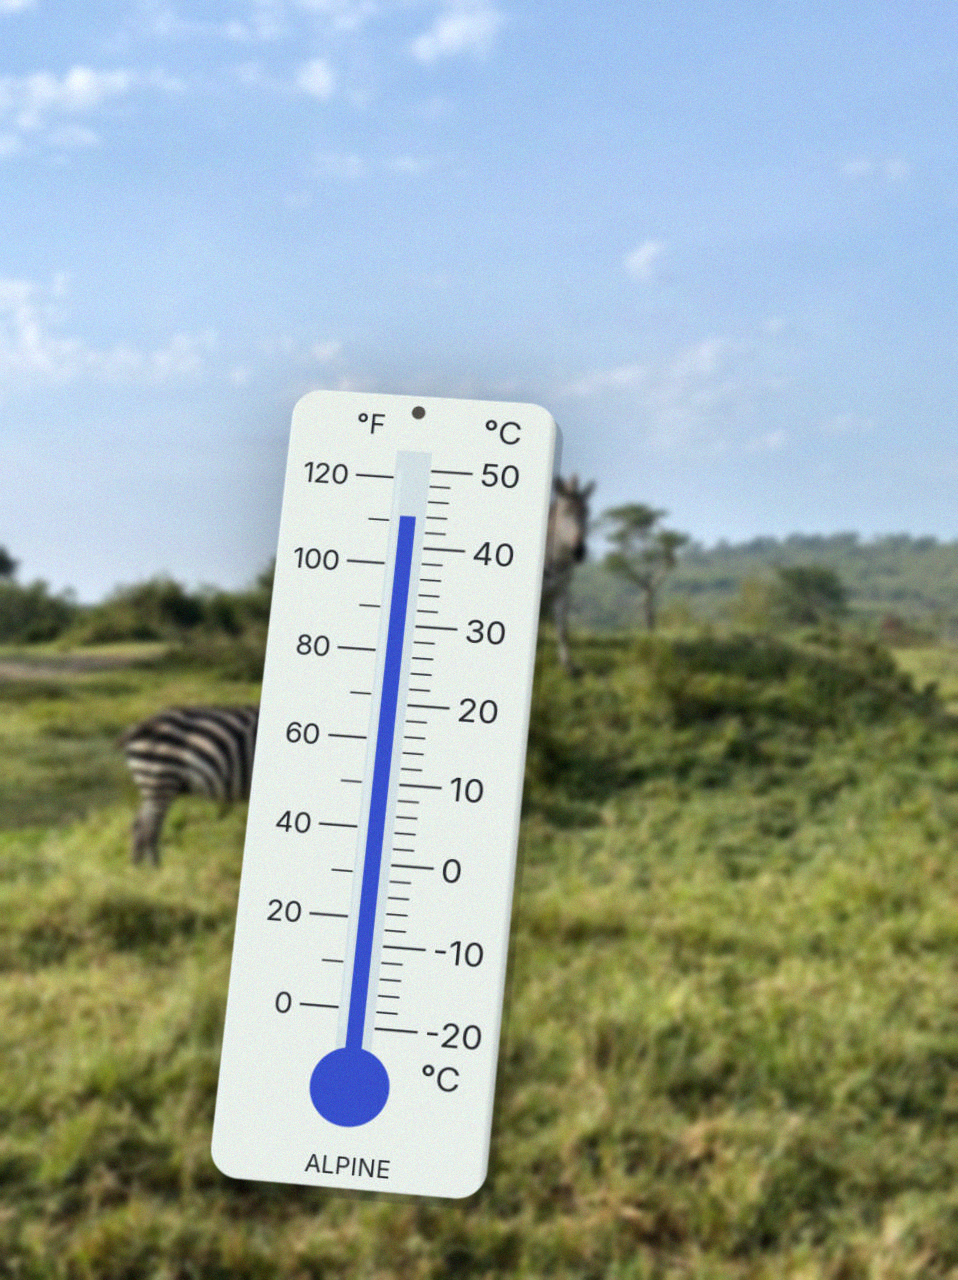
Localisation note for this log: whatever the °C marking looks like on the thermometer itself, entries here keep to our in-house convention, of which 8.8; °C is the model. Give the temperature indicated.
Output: 44; °C
